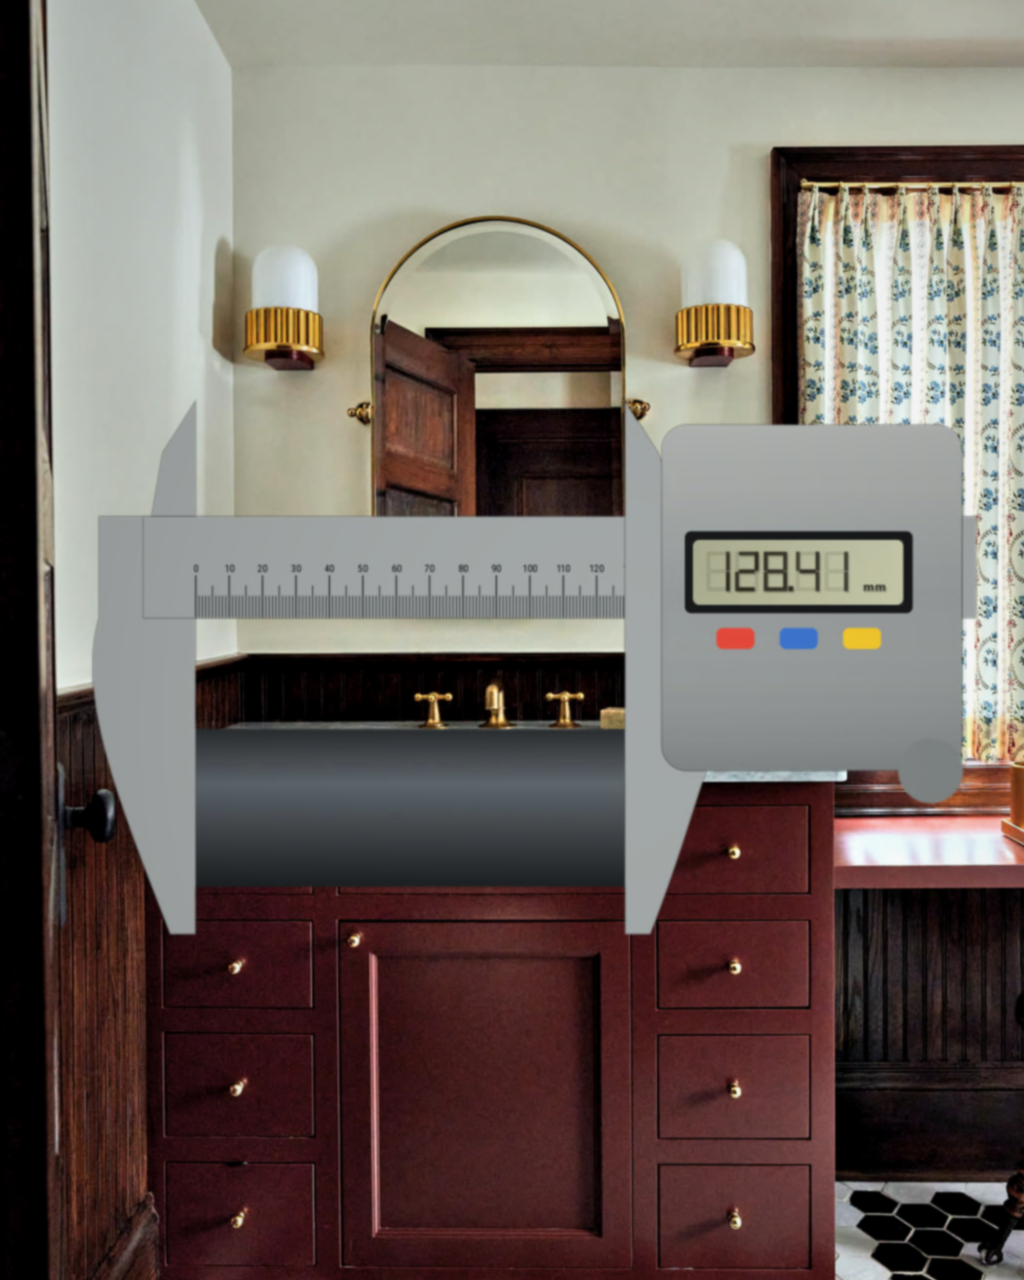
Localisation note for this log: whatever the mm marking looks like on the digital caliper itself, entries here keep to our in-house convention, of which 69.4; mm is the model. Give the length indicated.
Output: 128.41; mm
